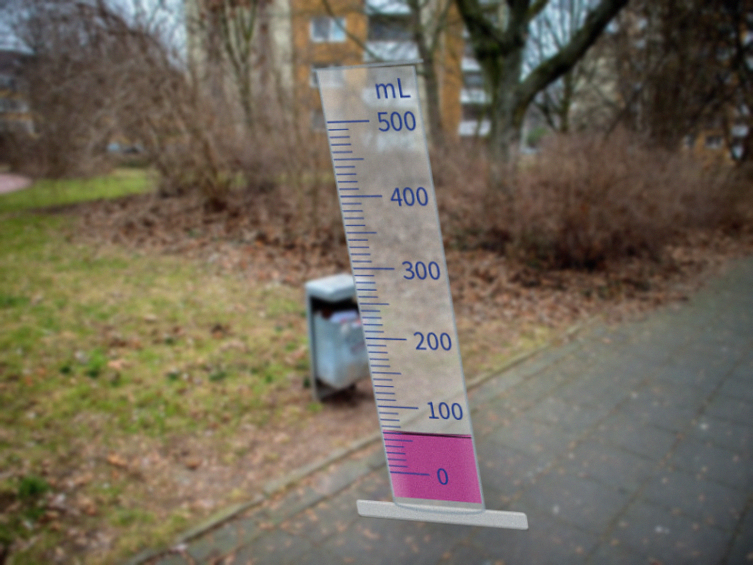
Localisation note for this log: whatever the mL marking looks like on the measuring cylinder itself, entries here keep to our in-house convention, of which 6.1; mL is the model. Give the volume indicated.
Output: 60; mL
